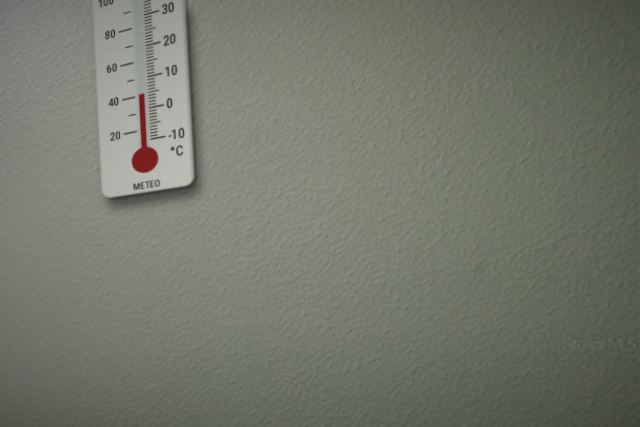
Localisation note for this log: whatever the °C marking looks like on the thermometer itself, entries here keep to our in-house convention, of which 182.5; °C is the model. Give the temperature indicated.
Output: 5; °C
